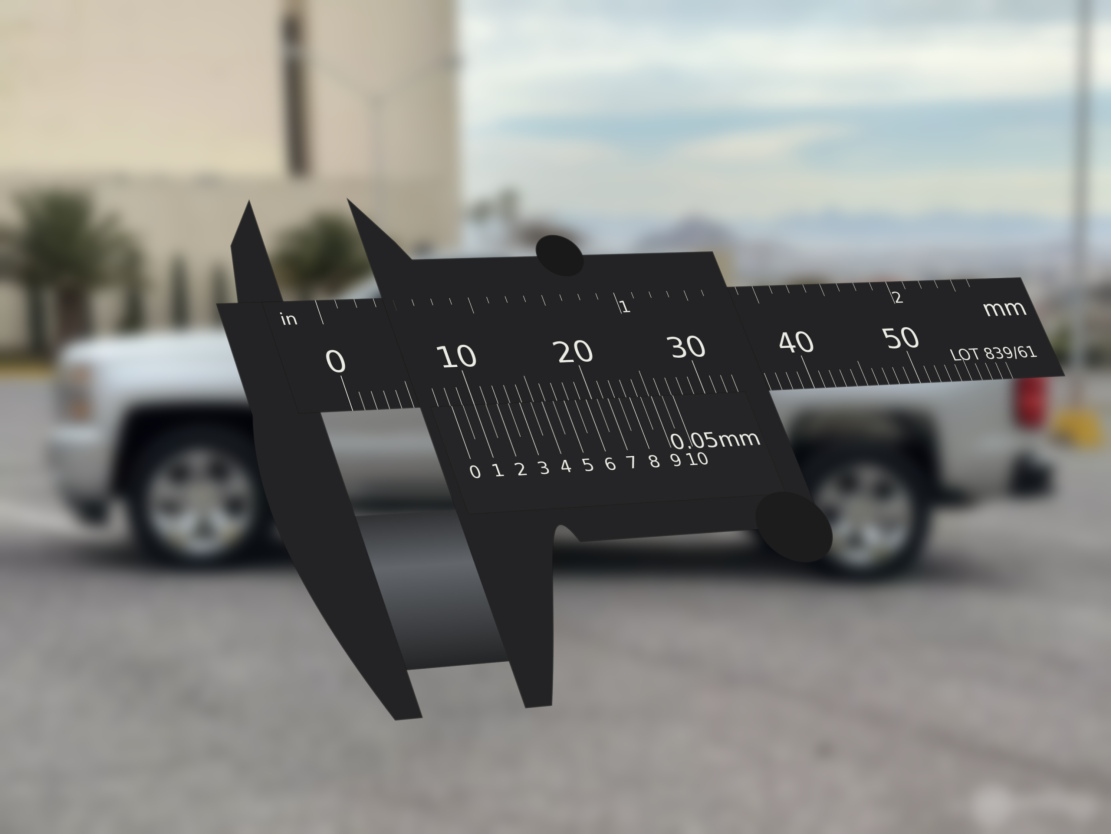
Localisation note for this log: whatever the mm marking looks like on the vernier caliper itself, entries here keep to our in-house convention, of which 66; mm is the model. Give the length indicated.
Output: 8.1; mm
